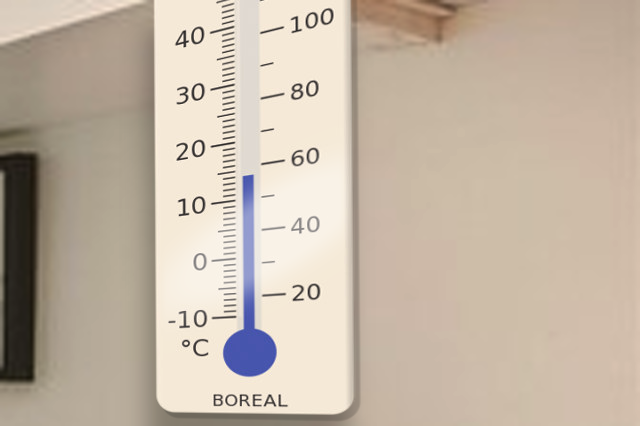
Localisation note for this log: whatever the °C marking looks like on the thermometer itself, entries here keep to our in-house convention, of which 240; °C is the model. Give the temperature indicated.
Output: 14; °C
